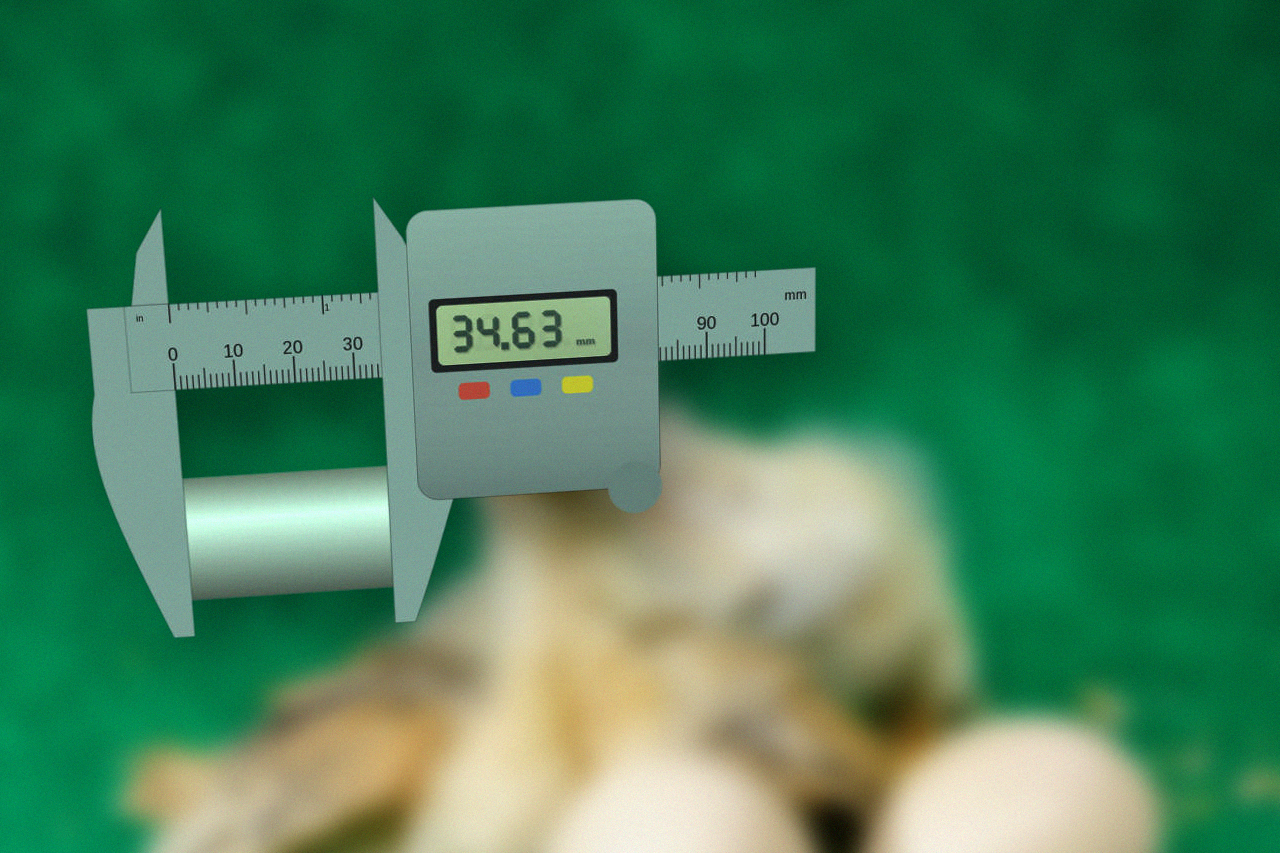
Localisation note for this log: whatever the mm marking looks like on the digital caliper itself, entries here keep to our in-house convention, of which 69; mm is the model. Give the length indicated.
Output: 34.63; mm
